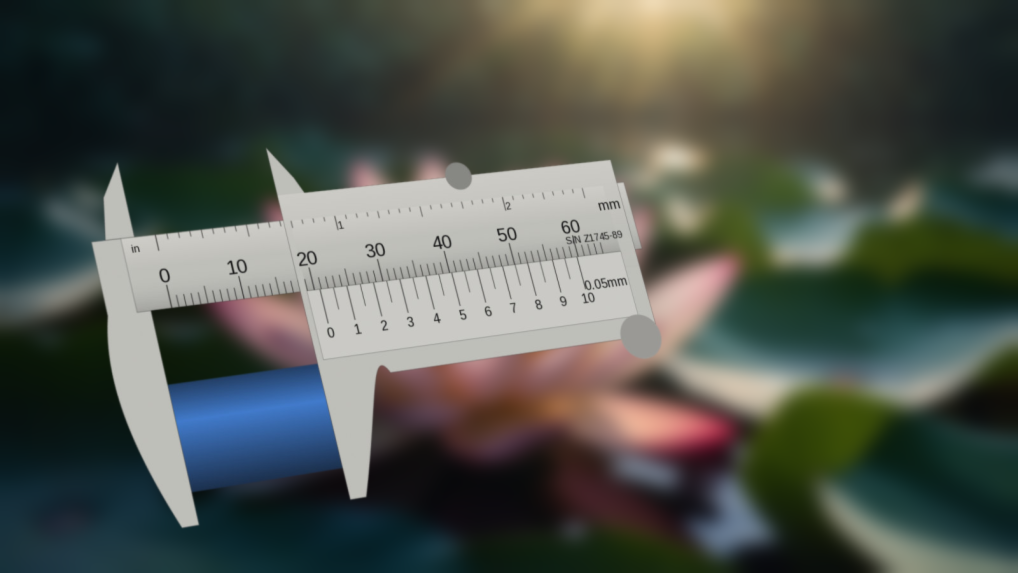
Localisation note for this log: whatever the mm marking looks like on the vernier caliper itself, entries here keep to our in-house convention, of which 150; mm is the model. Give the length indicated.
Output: 20.8; mm
